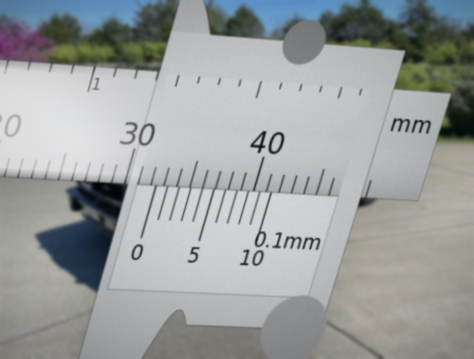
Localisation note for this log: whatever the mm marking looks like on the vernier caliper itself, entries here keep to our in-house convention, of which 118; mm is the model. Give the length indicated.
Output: 32.4; mm
